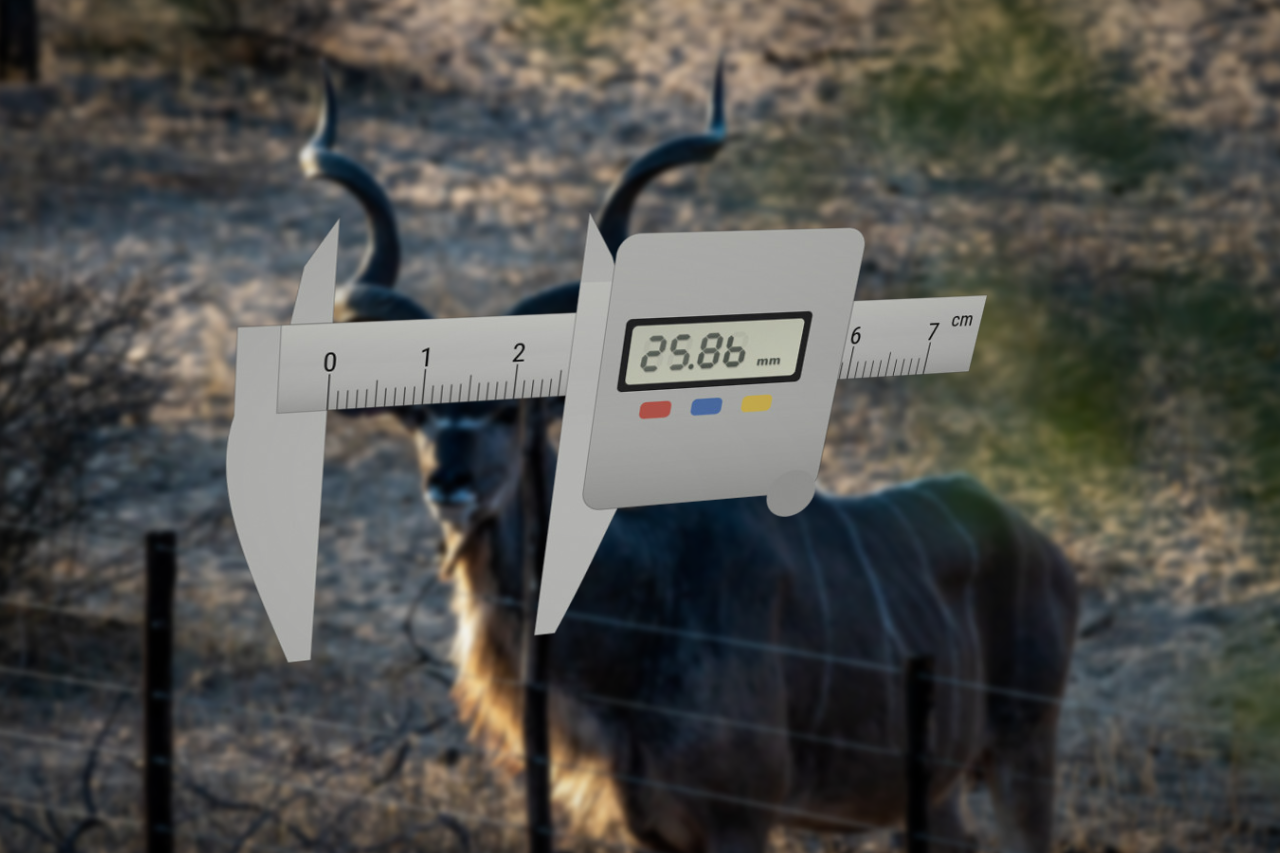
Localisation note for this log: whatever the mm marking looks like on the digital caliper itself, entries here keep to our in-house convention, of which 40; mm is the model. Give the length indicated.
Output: 25.86; mm
